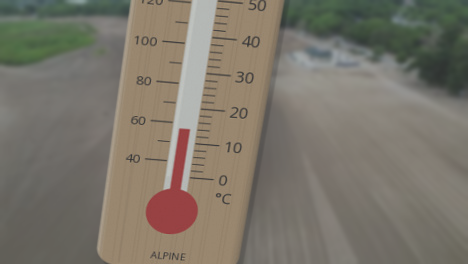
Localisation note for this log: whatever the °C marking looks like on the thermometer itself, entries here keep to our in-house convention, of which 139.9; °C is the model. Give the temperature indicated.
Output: 14; °C
